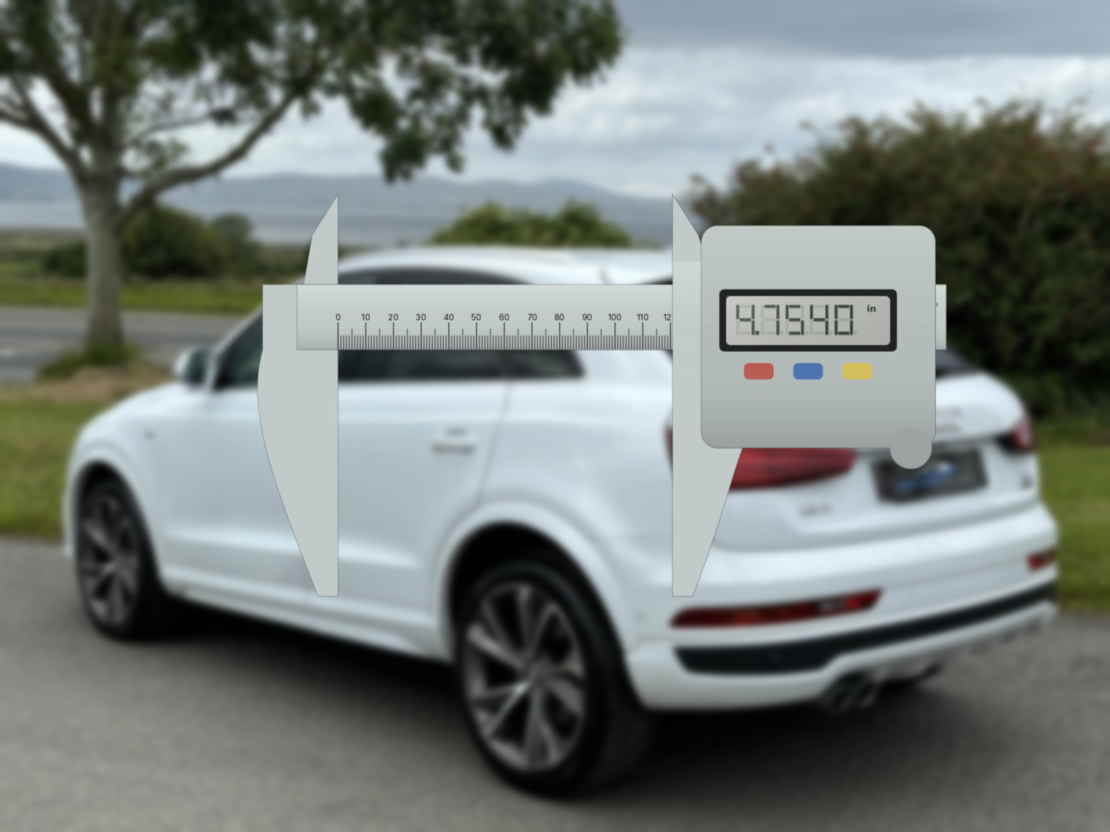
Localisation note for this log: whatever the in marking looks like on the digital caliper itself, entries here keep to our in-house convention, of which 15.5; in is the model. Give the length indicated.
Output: 4.7540; in
